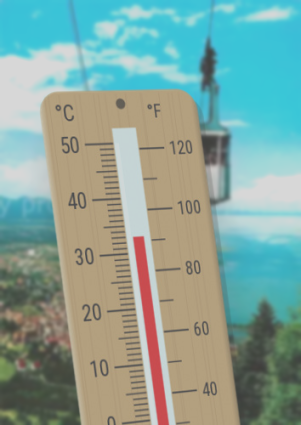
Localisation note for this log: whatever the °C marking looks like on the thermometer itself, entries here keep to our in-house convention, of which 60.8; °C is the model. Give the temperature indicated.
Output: 33; °C
